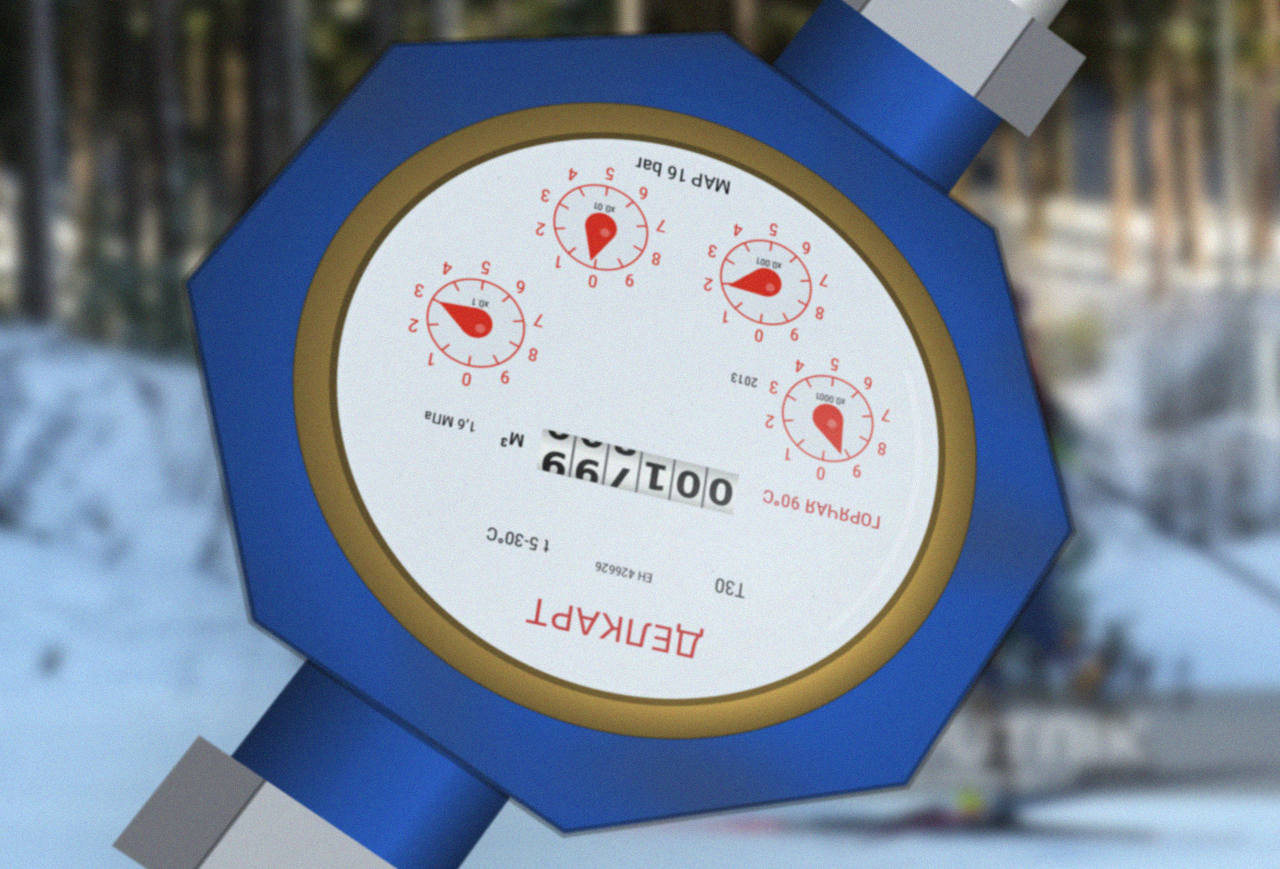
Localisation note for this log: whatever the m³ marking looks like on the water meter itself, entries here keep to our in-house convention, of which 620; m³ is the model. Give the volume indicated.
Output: 1799.3019; m³
